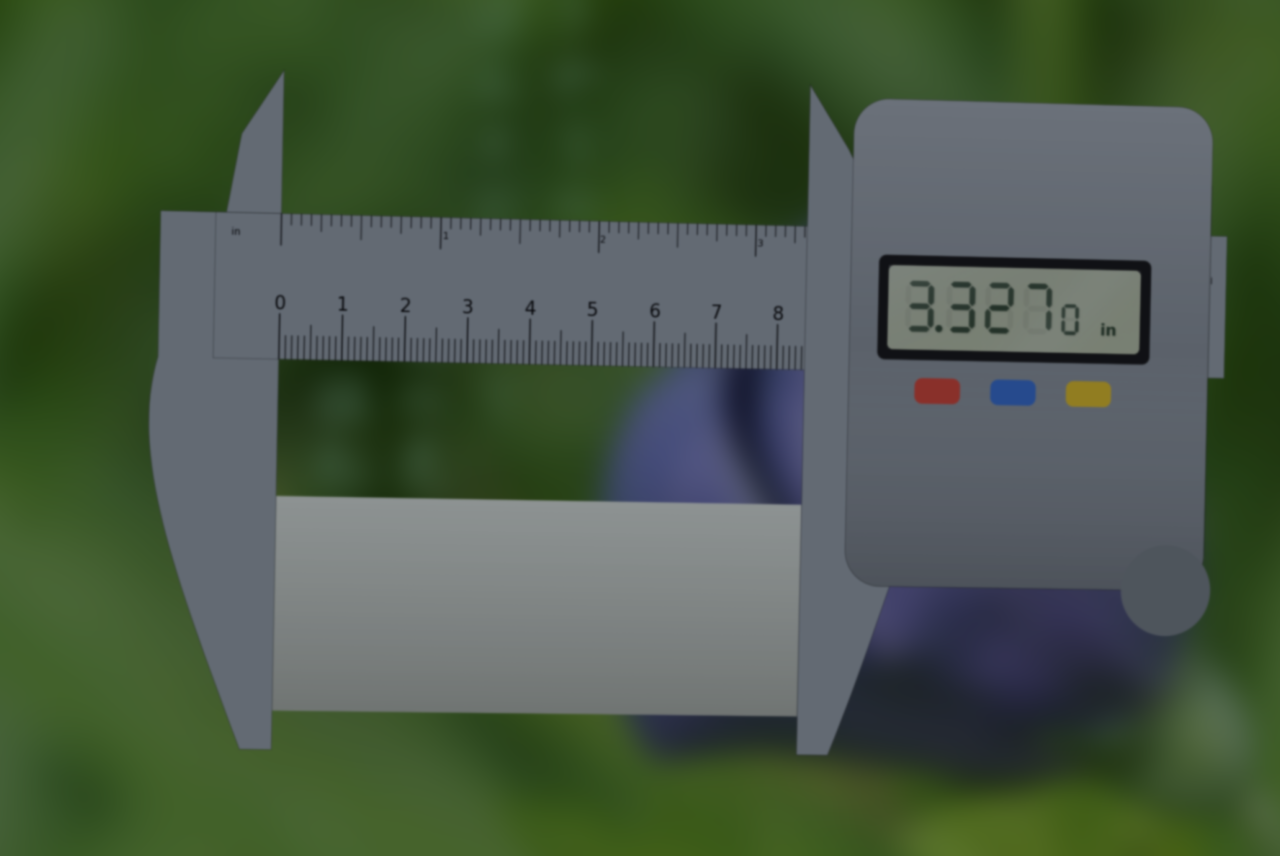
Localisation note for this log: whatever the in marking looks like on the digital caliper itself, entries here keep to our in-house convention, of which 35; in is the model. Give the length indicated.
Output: 3.3270; in
